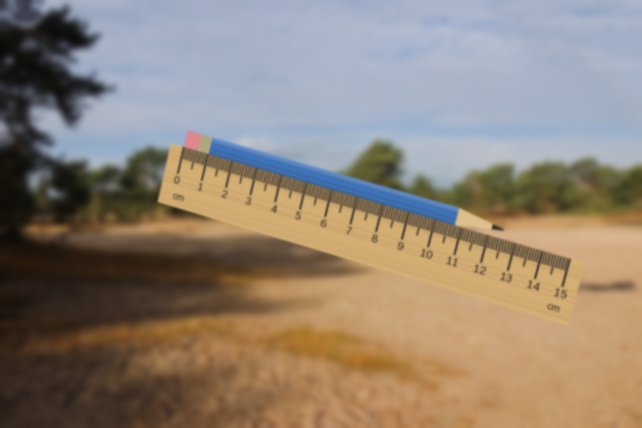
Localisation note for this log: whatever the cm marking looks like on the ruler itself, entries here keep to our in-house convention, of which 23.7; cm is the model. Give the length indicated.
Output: 12.5; cm
